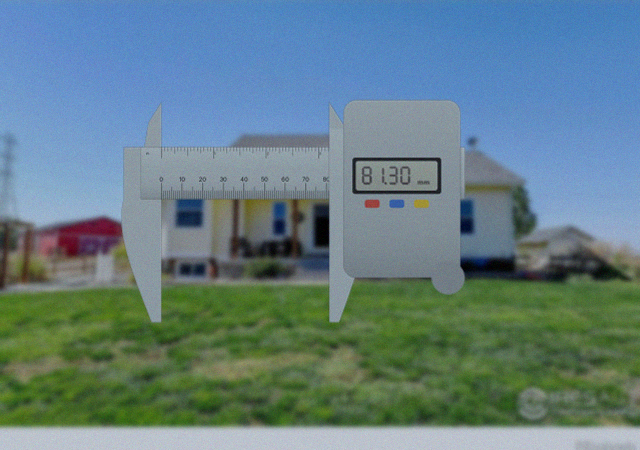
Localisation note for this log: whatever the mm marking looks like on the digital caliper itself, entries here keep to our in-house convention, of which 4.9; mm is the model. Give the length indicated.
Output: 81.30; mm
